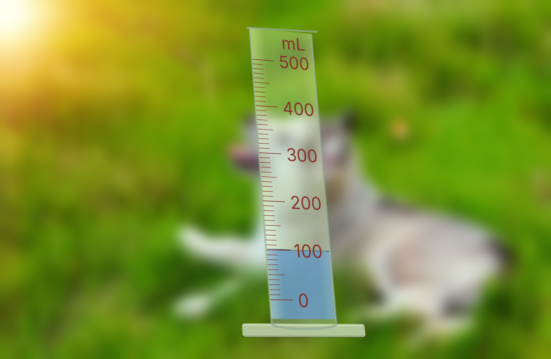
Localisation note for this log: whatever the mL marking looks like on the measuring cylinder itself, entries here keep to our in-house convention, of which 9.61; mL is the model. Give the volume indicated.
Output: 100; mL
